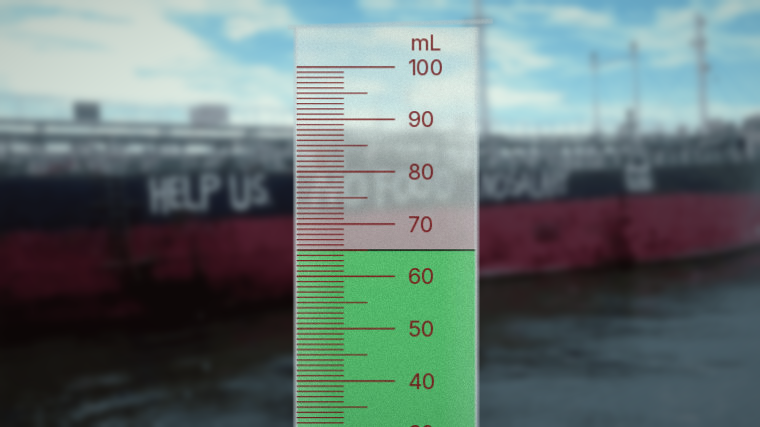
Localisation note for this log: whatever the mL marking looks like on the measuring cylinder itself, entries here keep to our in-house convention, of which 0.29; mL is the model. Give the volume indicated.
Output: 65; mL
